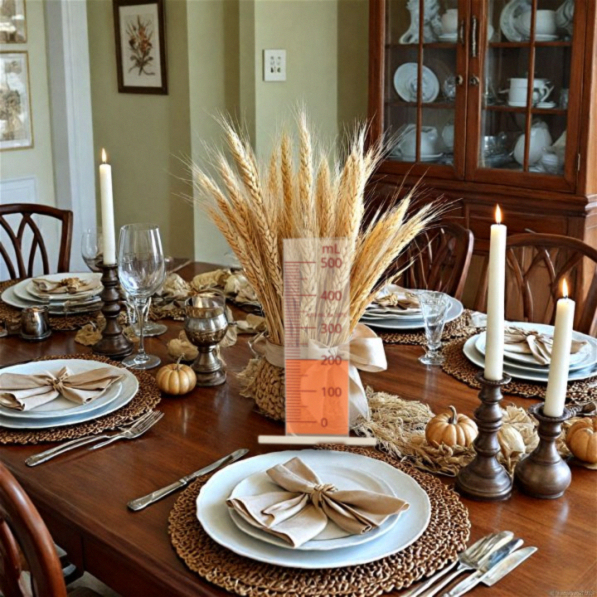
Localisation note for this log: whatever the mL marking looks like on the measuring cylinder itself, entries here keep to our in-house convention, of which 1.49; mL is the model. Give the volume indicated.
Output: 200; mL
